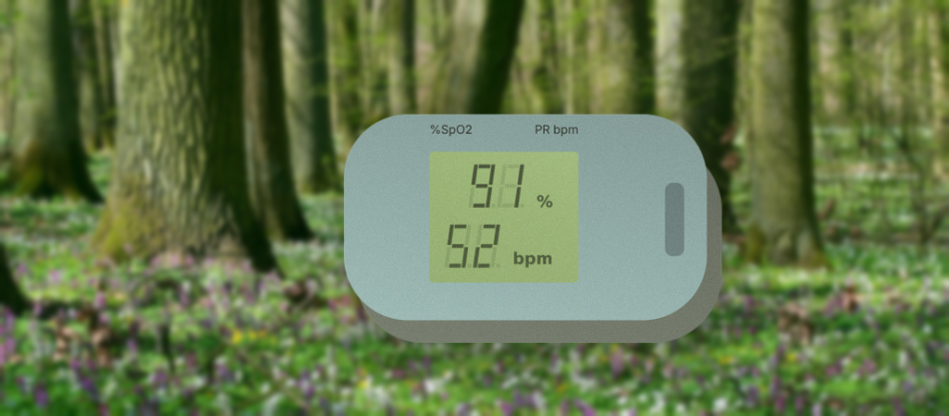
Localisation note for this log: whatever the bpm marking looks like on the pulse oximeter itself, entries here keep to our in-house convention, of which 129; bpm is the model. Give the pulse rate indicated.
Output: 52; bpm
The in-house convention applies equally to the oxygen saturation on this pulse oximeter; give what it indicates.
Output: 91; %
